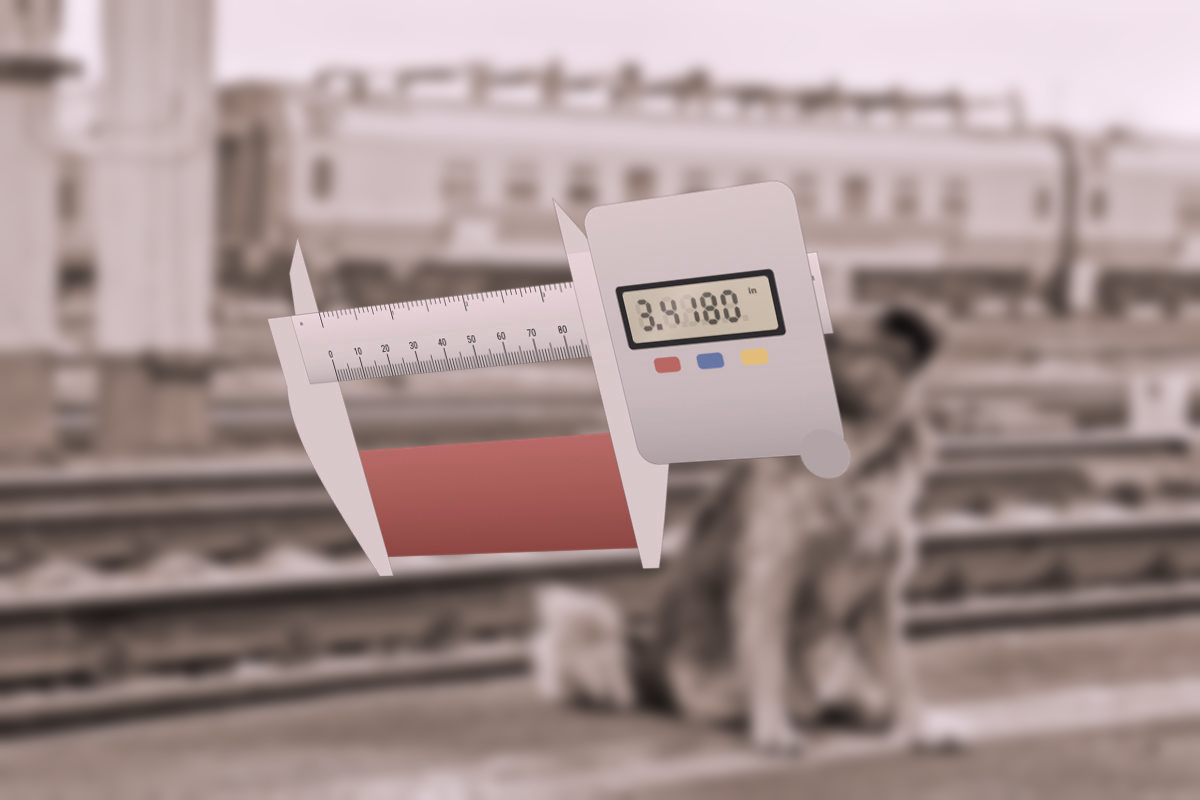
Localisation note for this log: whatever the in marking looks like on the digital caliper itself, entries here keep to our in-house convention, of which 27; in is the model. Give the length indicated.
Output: 3.4180; in
